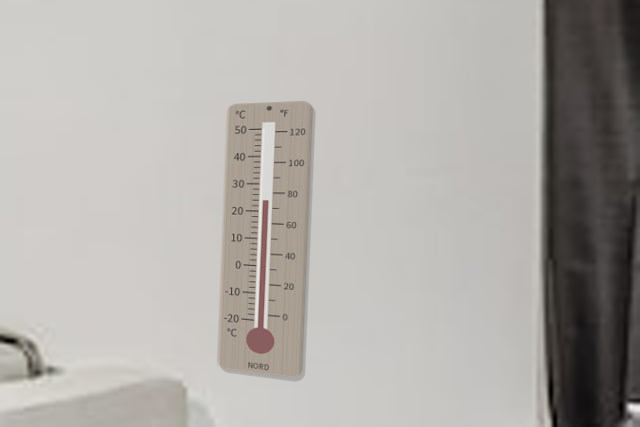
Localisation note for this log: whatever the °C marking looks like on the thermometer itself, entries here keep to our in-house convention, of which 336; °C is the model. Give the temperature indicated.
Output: 24; °C
